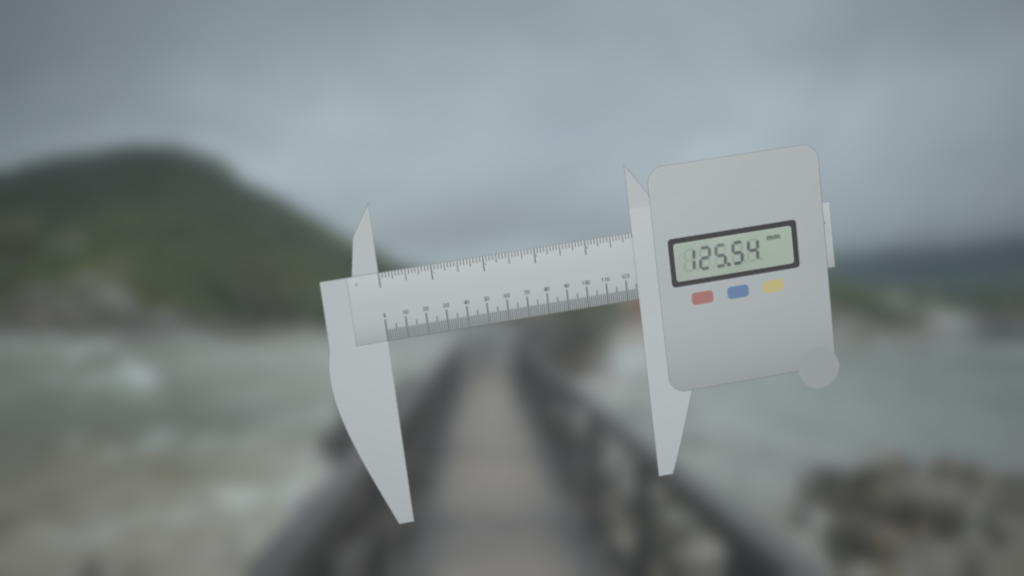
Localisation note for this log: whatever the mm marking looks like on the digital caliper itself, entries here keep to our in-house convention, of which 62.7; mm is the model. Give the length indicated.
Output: 125.54; mm
